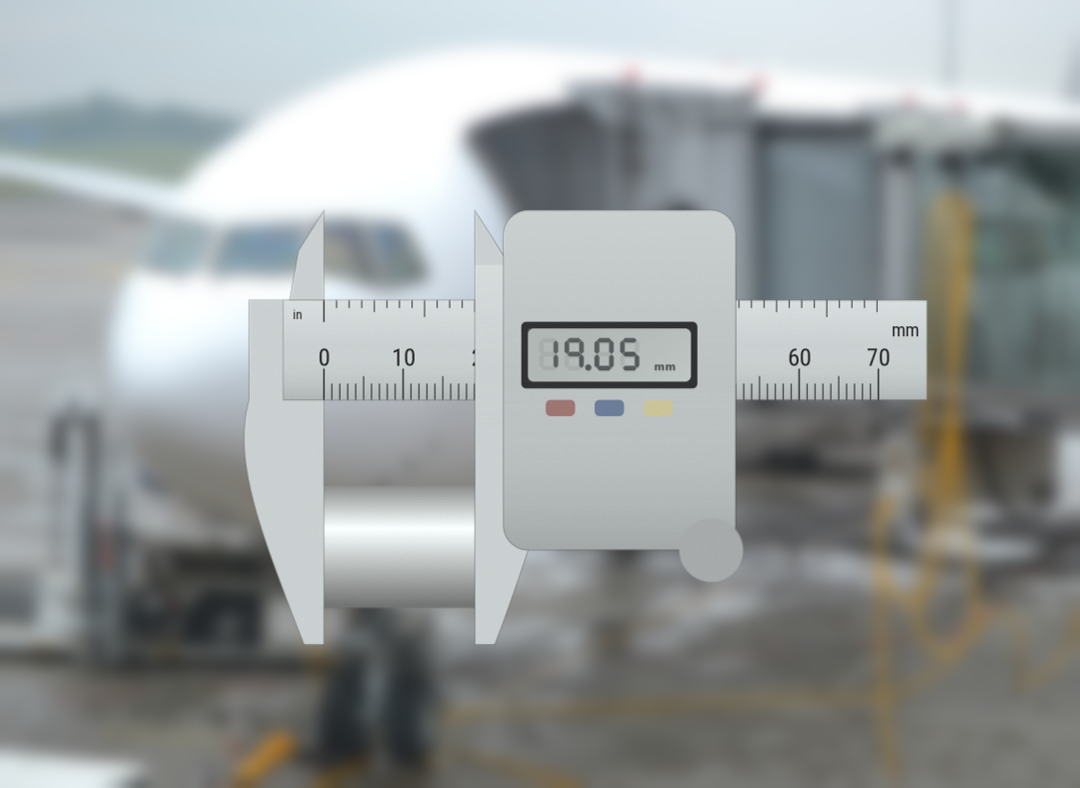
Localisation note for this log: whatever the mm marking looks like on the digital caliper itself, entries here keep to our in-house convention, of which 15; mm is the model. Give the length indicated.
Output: 19.05; mm
